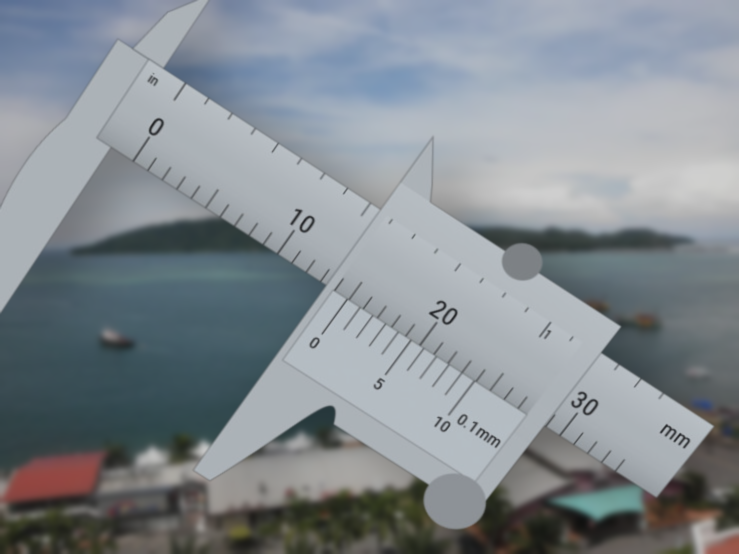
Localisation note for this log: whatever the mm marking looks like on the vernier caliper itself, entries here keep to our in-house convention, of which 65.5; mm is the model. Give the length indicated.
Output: 14.9; mm
